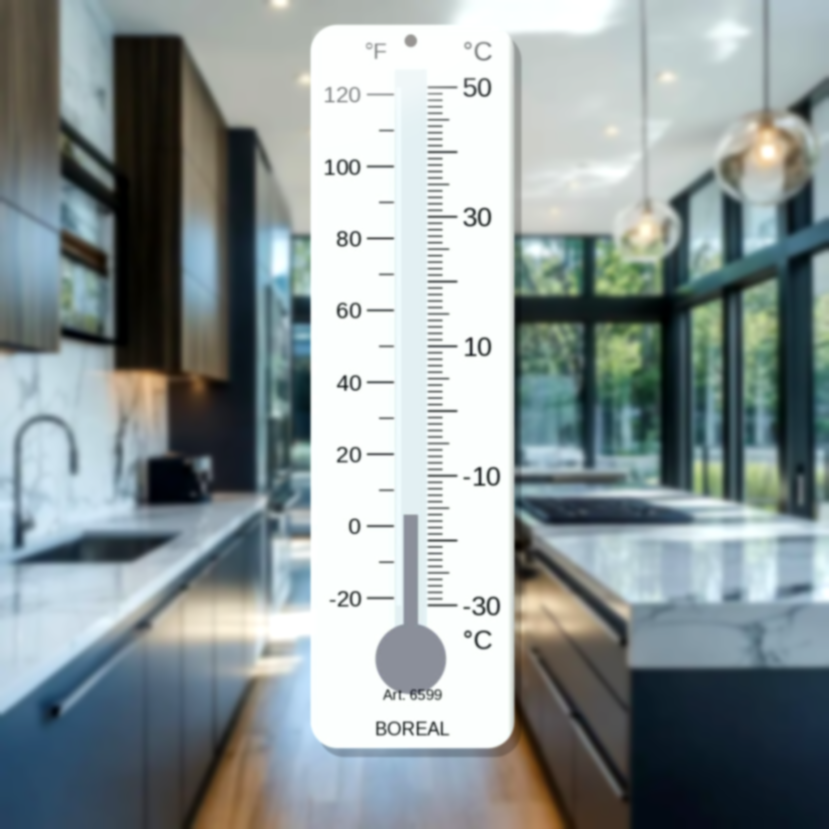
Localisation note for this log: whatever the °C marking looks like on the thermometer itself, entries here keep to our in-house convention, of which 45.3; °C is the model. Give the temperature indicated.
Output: -16; °C
